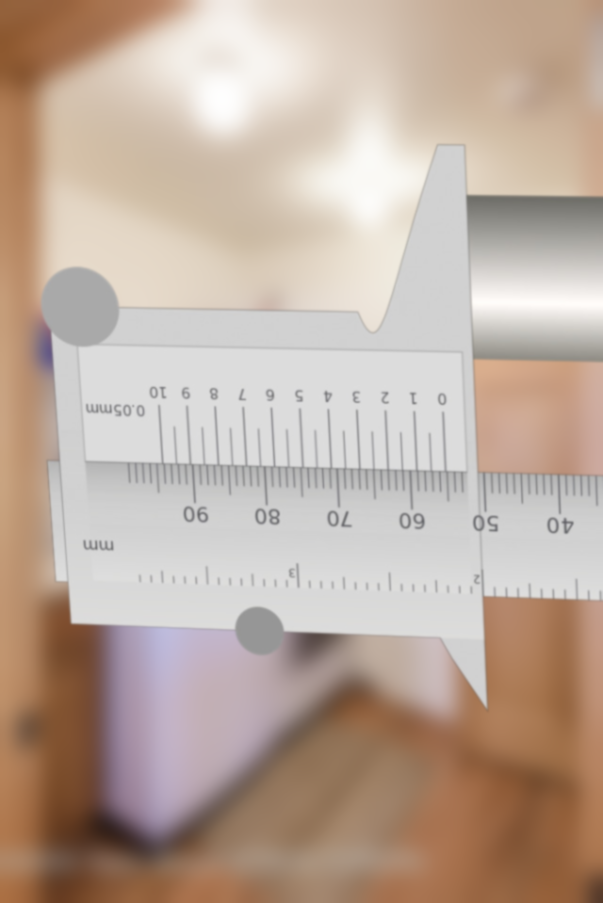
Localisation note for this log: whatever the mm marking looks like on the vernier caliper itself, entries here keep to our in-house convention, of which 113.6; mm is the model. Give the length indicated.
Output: 55.2; mm
